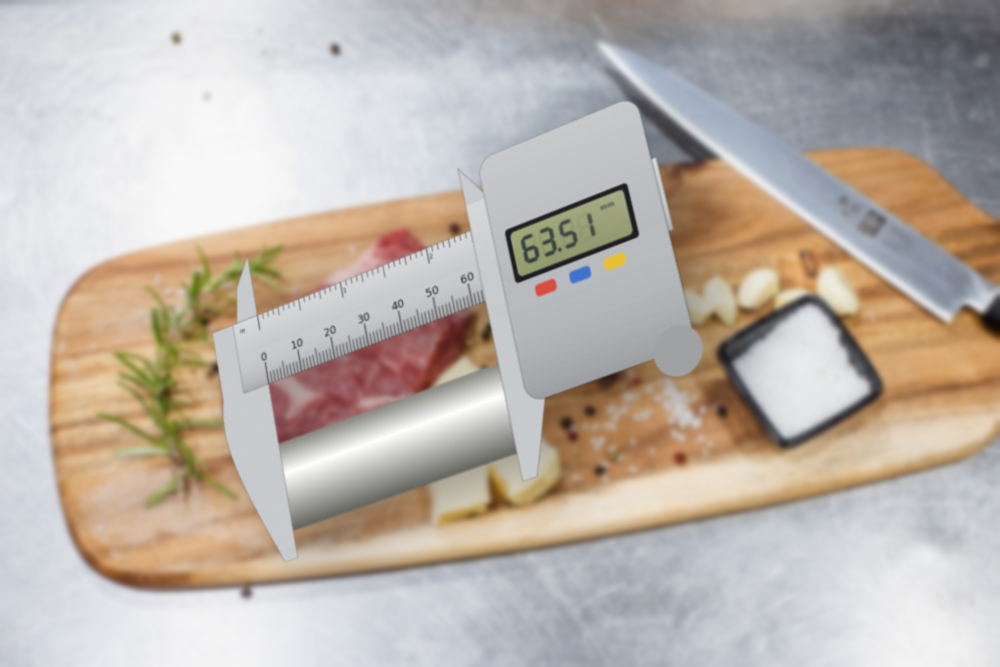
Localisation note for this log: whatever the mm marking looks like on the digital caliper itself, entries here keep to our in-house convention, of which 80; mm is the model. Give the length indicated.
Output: 63.51; mm
